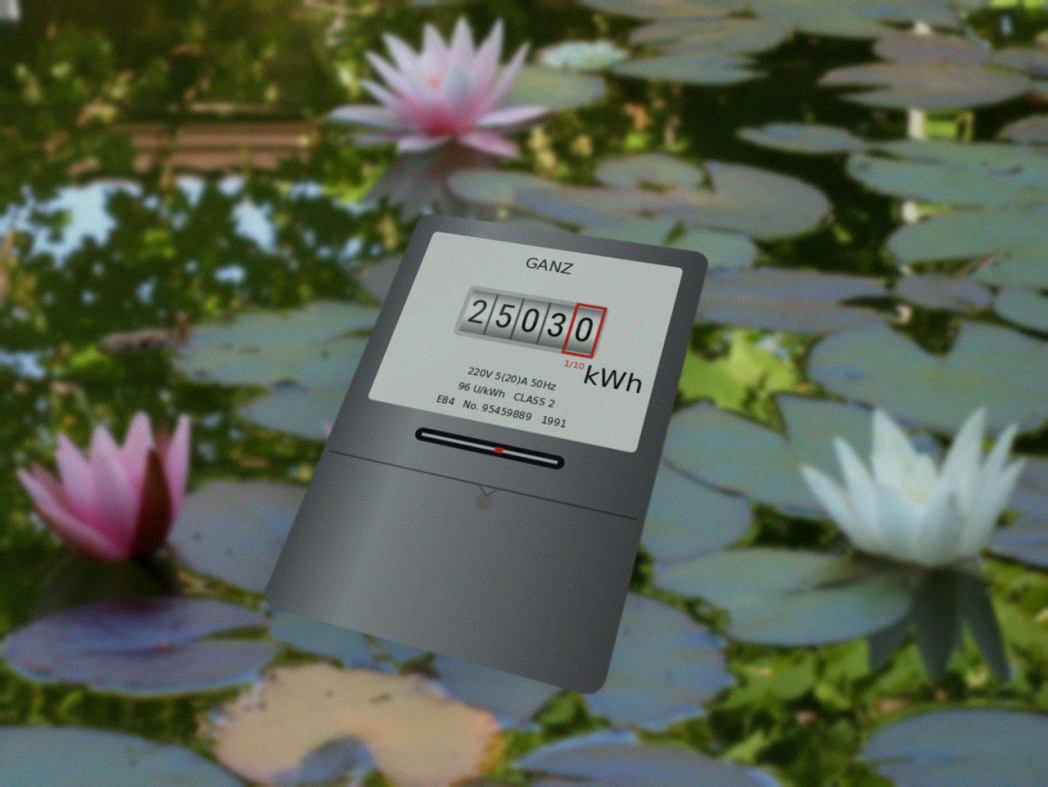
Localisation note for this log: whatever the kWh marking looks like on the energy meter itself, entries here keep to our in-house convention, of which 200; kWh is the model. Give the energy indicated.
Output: 2503.0; kWh
